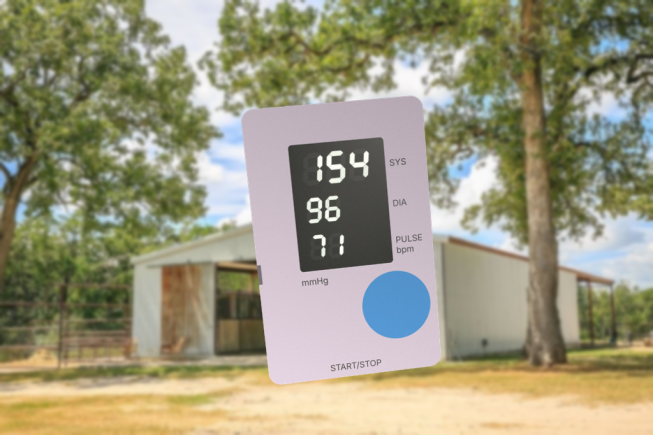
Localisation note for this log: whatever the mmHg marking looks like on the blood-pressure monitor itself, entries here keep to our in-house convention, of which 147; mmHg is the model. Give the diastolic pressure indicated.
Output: 96; mmHg
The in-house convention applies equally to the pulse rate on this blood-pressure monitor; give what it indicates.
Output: 71; bpm
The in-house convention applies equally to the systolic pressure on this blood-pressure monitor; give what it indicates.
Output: 154; mmHg
